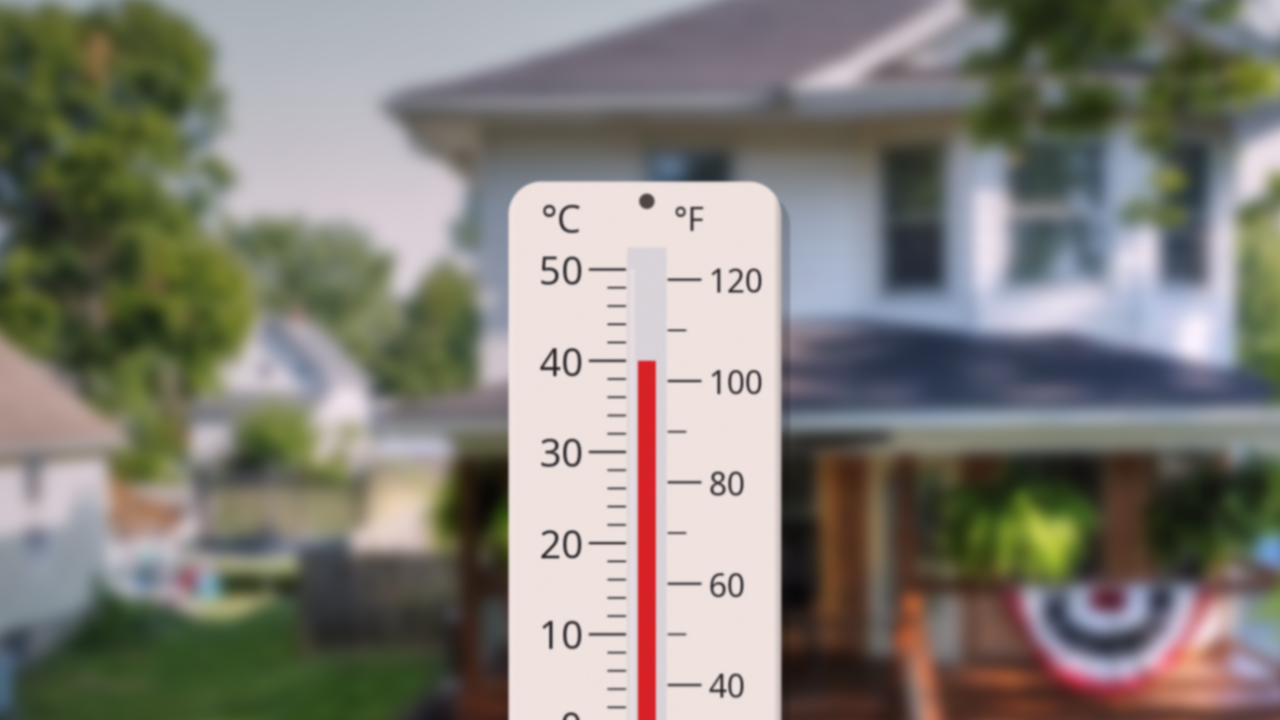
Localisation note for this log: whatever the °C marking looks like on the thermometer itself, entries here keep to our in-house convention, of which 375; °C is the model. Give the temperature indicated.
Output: 40; °C
